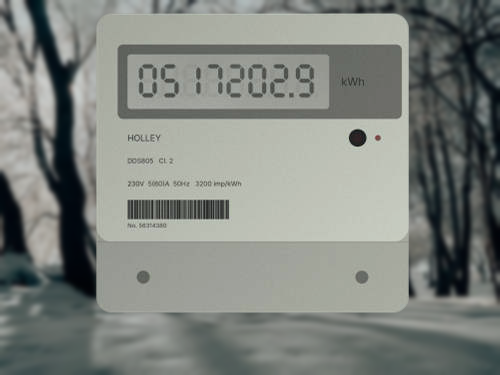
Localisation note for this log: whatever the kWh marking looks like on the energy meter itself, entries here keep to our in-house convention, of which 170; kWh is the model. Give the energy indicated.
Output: 517202.9; kWh
